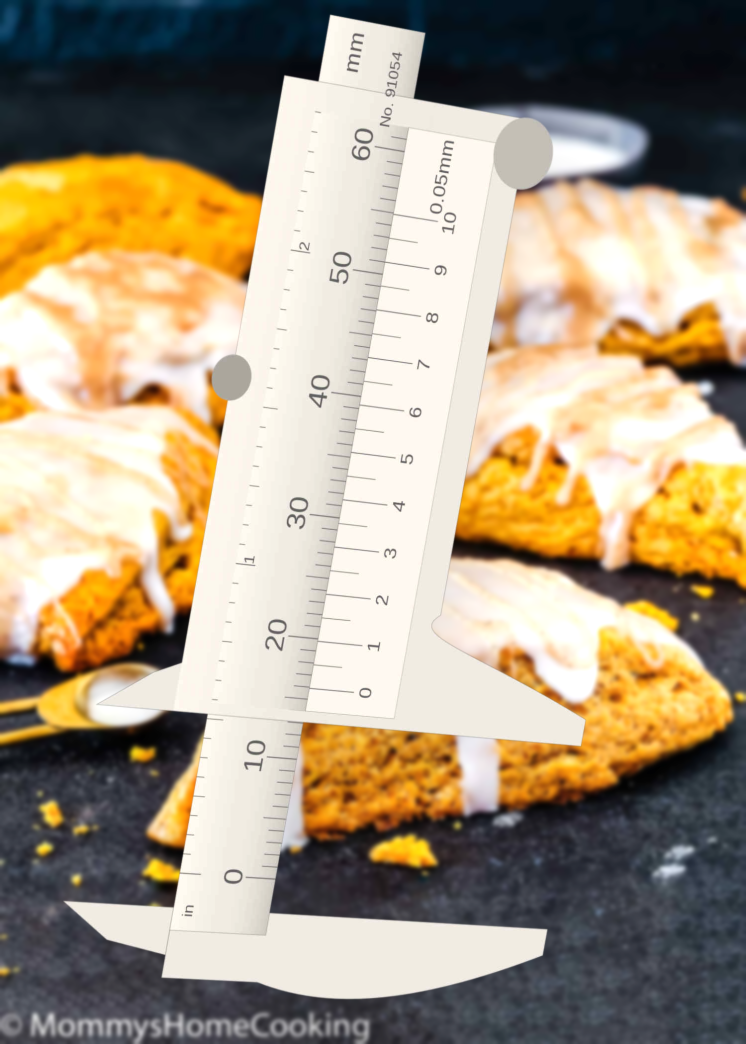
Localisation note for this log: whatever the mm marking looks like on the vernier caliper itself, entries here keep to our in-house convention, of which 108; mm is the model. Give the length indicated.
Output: 15.9; mm
